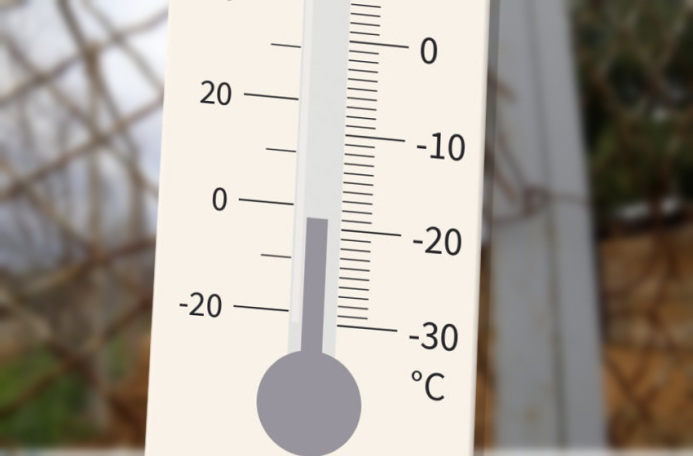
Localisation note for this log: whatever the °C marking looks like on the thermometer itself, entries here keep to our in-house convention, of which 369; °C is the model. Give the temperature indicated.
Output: -19; °C
